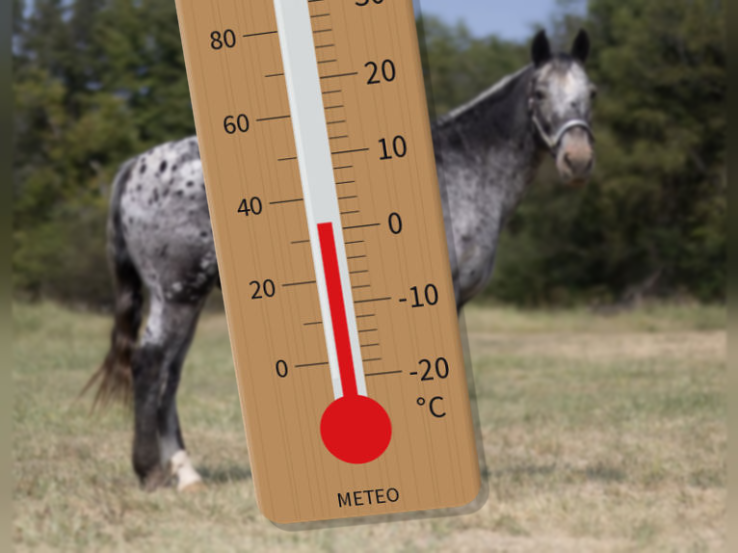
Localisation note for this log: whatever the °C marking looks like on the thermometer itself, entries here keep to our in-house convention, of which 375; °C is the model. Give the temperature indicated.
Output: 1; °C
